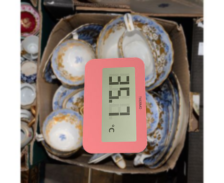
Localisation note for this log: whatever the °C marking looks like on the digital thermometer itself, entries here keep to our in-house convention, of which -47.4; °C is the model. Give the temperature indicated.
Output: 35.7; °C
